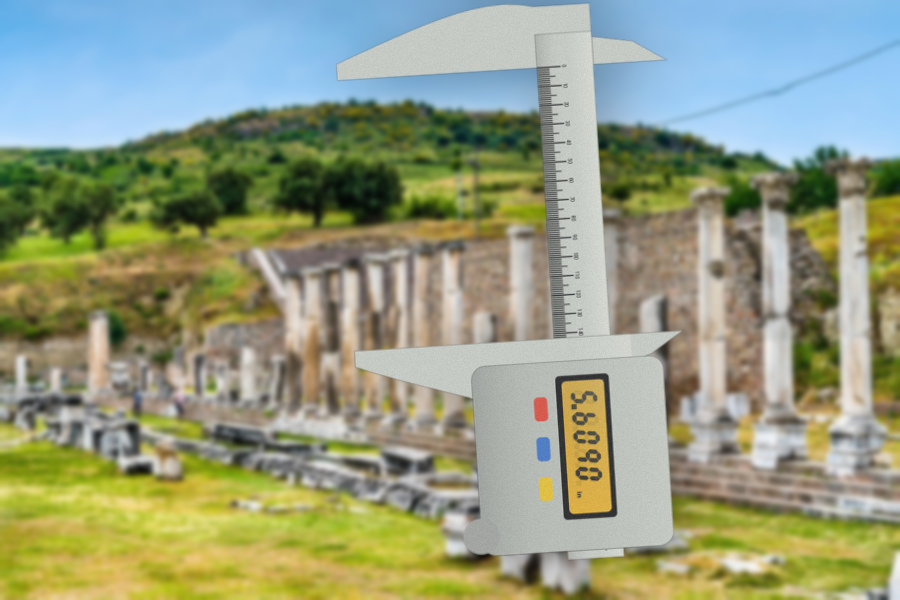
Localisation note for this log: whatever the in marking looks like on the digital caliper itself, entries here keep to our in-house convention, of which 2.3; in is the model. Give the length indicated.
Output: 5.6090; in
